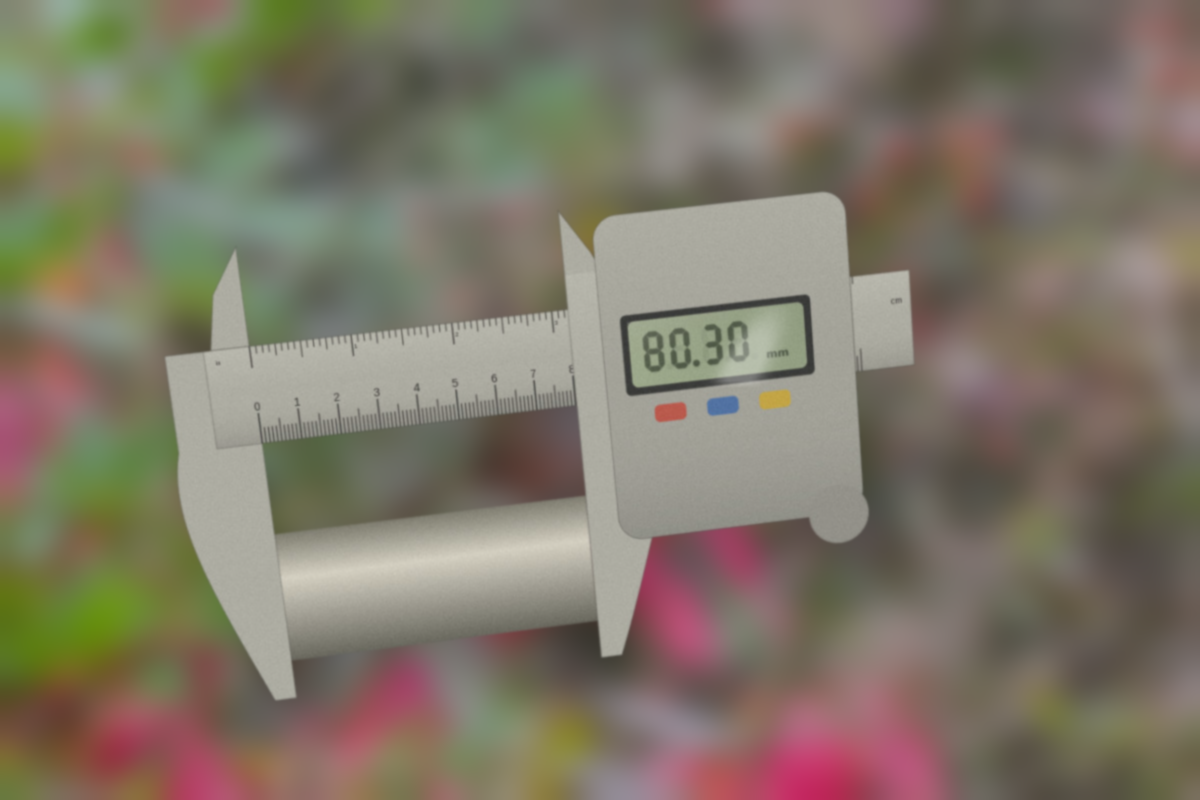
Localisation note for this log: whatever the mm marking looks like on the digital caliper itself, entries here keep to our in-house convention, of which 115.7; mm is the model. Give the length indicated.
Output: 80.30; mm
